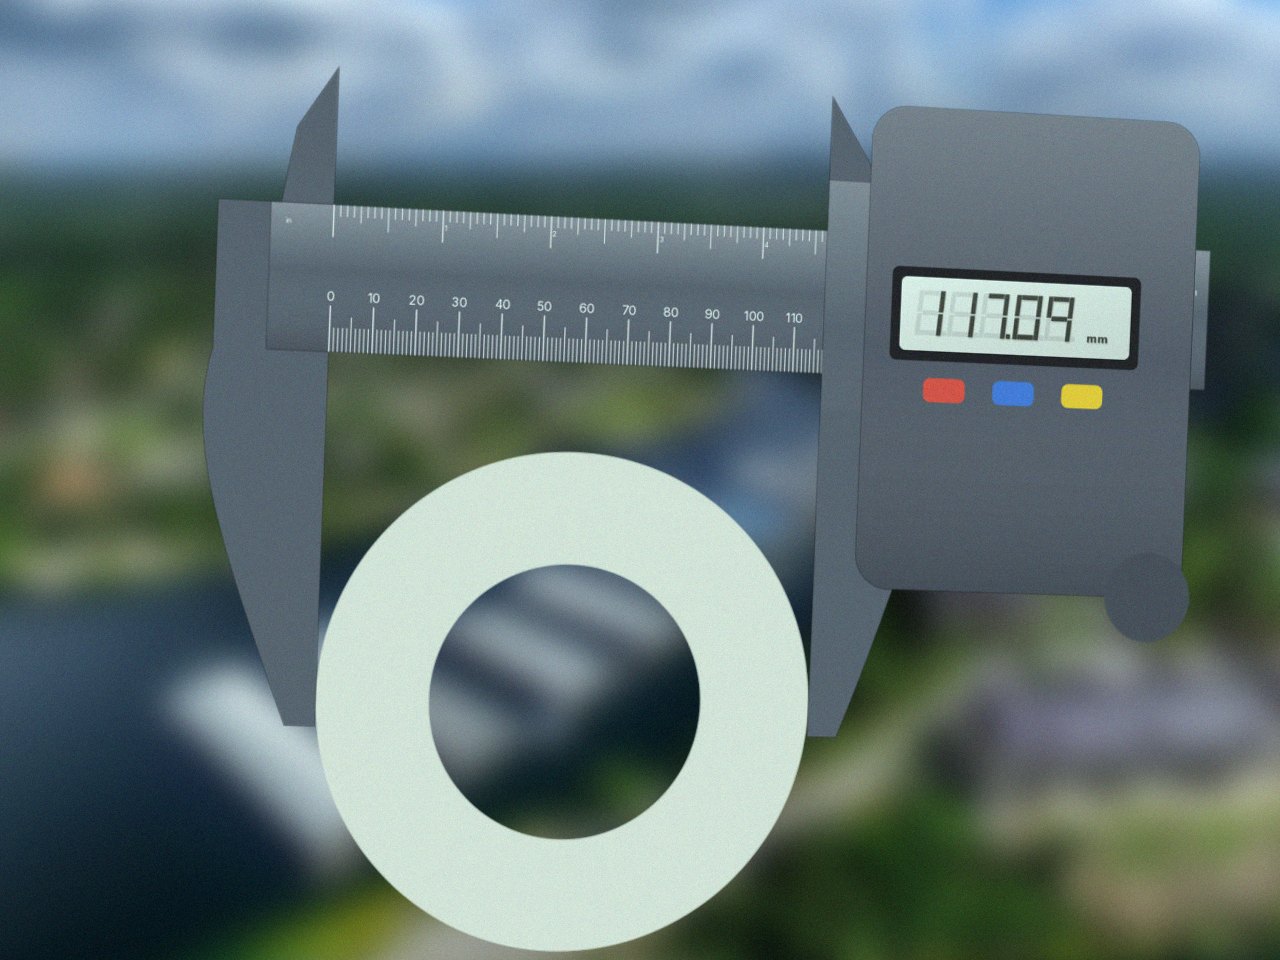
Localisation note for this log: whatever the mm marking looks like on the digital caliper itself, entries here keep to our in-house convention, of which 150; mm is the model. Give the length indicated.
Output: 117.09; mm
